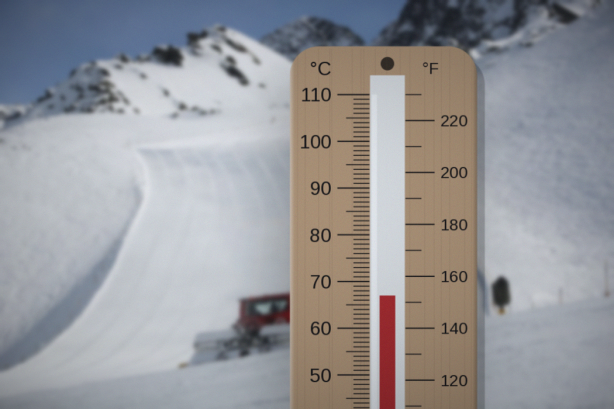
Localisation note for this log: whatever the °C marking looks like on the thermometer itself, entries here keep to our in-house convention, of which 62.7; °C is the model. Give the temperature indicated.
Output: 67; °C
